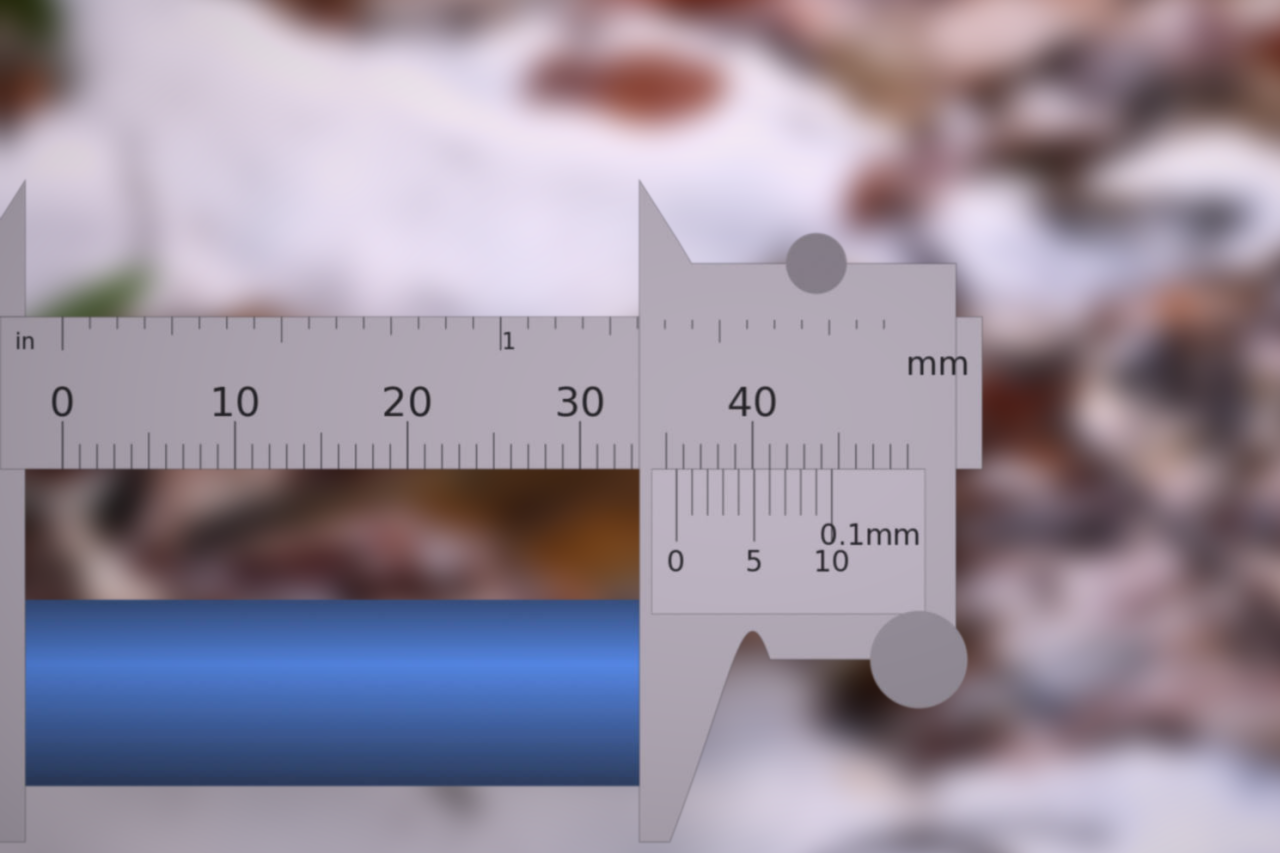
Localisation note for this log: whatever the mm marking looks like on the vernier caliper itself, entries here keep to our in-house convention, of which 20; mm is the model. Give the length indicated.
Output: 35.6; mm
